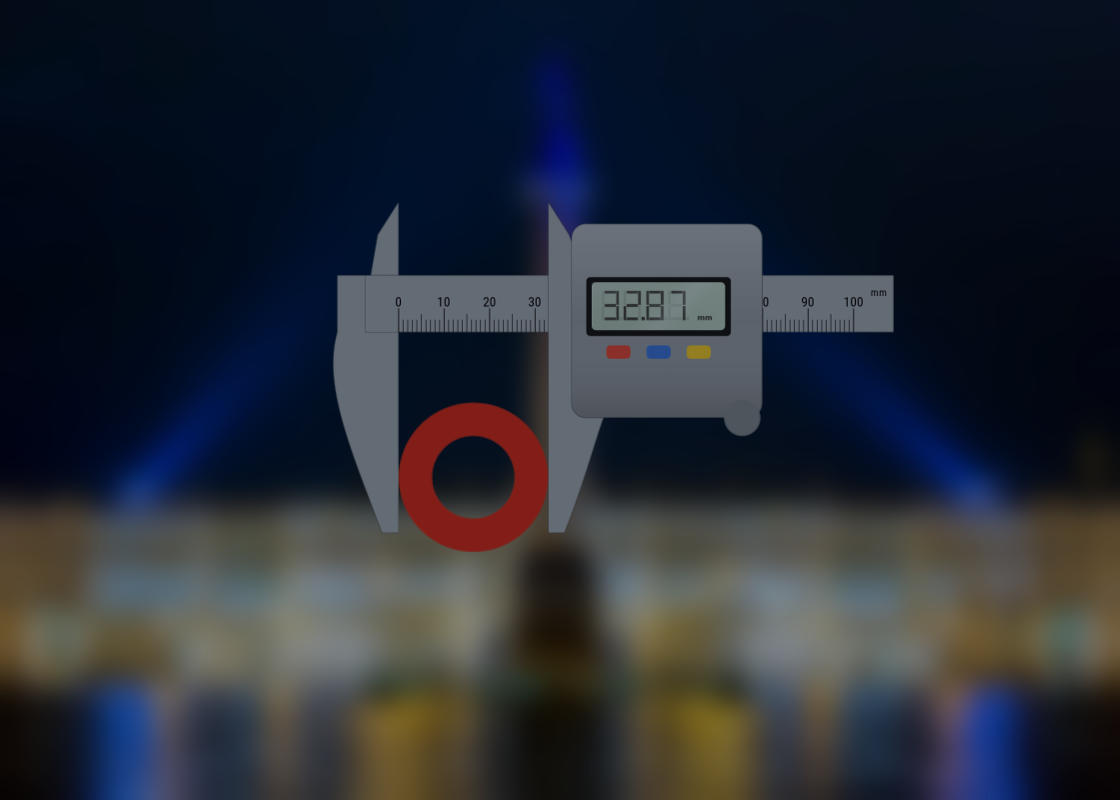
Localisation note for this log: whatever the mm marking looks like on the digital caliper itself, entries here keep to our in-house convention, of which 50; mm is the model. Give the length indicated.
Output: 32.87; mm
